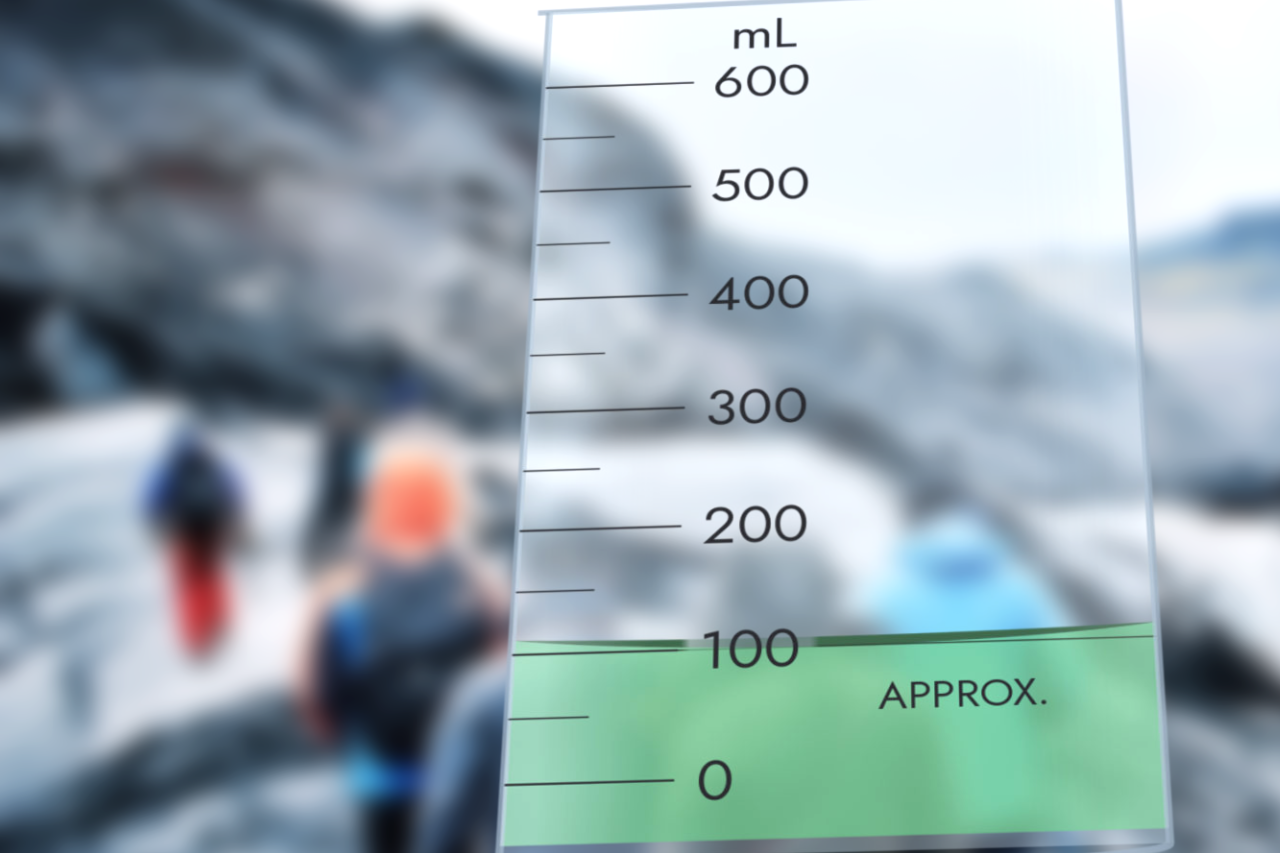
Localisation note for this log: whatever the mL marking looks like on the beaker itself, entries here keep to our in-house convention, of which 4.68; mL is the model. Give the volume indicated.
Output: 100; mL
